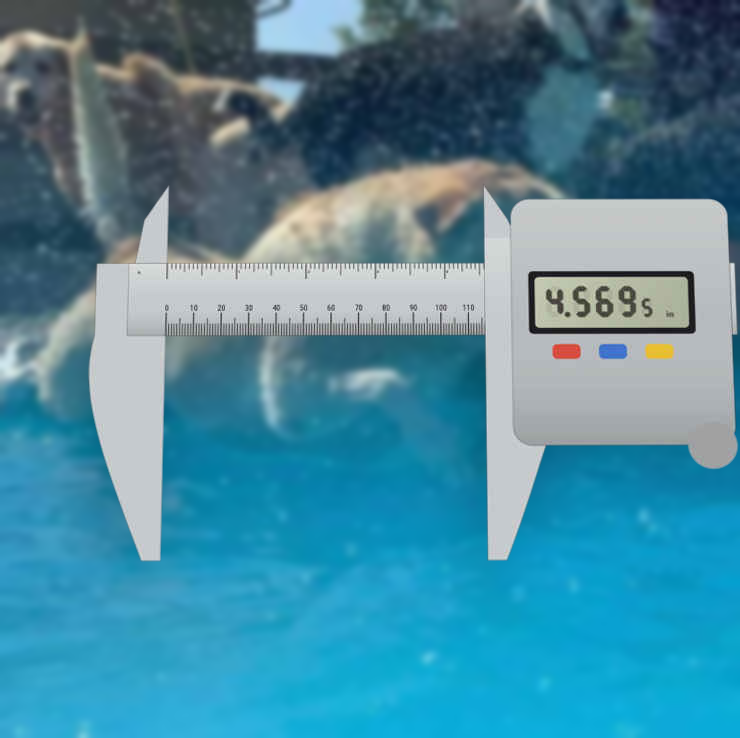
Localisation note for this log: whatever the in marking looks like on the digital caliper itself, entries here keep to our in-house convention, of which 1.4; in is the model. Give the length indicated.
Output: 4.5695; in
